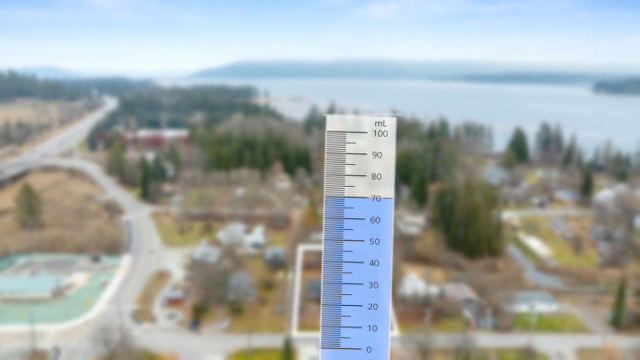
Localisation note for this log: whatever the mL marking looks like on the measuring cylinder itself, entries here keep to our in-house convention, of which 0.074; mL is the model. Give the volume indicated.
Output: 70; mL
